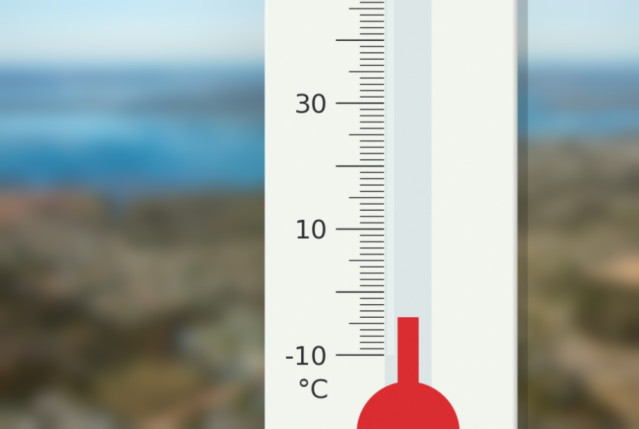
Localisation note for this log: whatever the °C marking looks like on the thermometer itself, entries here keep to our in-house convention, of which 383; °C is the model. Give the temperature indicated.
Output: -4; °C
